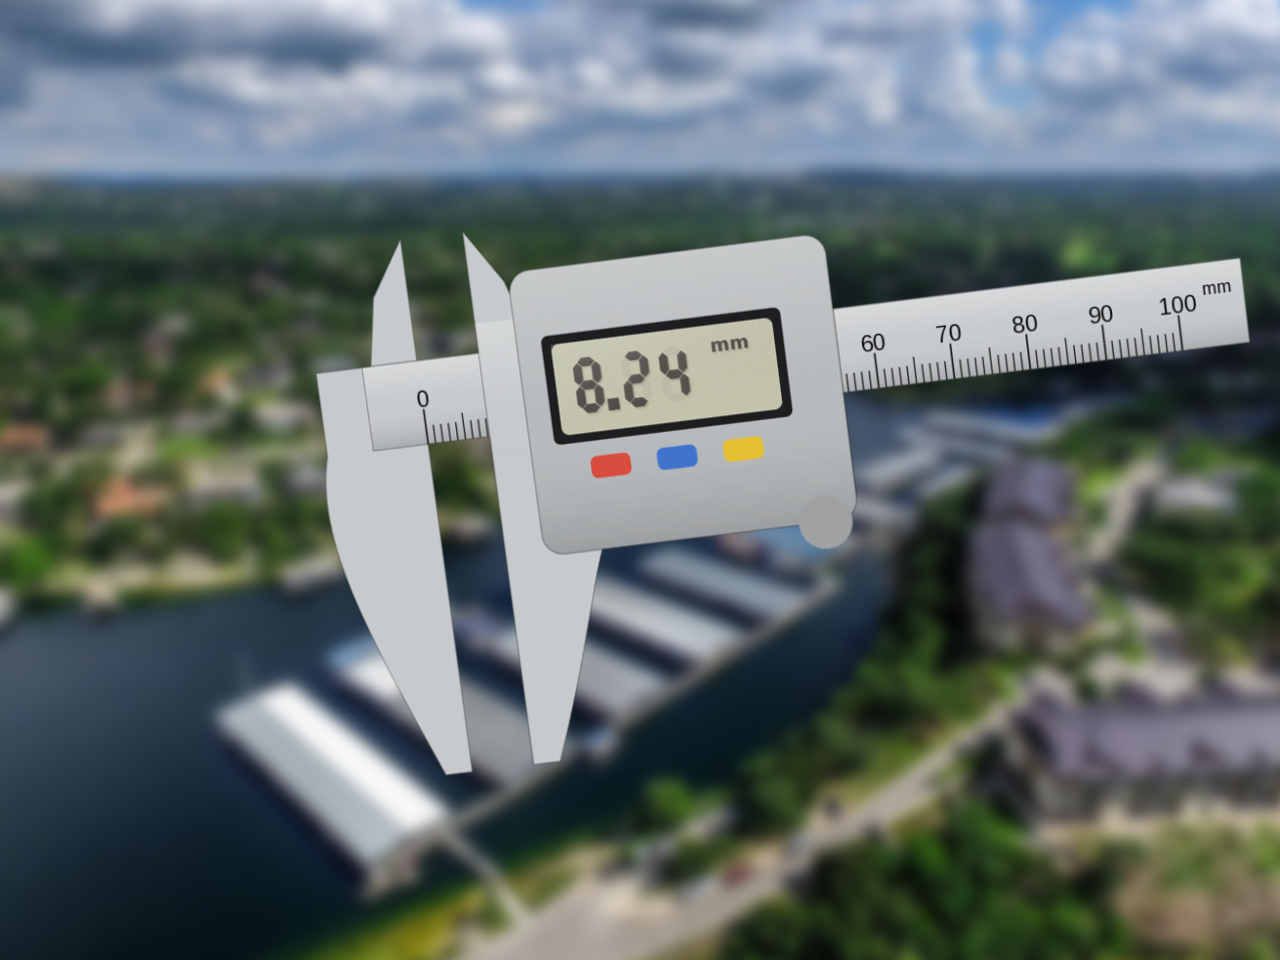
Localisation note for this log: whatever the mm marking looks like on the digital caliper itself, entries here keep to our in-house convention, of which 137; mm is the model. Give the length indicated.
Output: 8.24; mm
